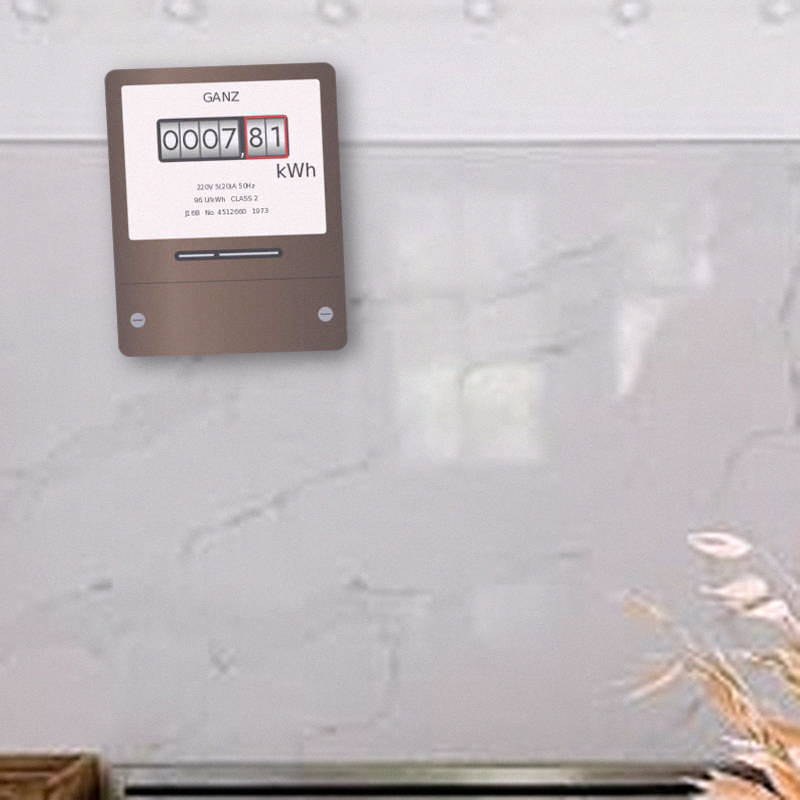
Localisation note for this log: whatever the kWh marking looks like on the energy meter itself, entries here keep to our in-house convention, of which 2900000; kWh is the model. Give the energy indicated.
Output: 7.81; kWh
